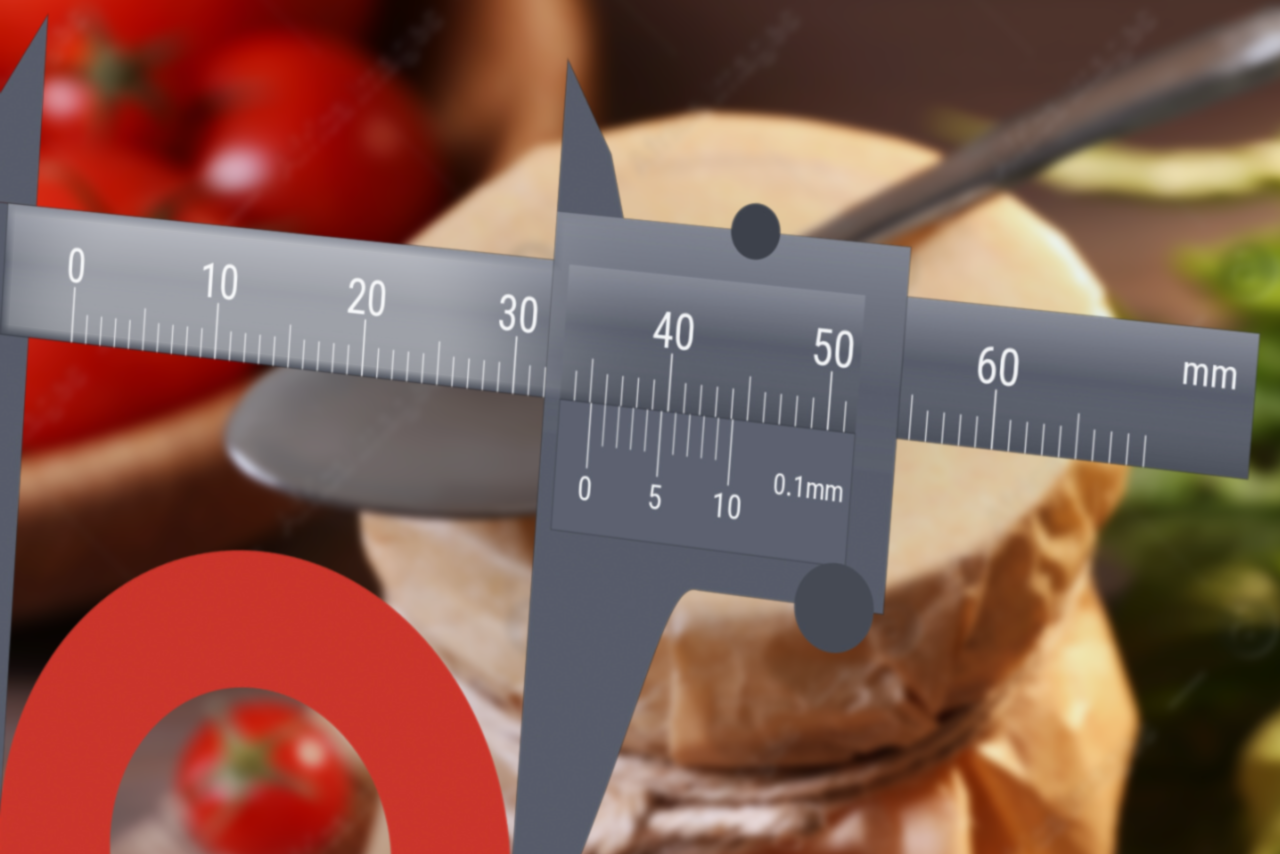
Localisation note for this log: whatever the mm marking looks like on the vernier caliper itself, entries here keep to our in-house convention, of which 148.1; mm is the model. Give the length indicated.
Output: 35.1; mm
